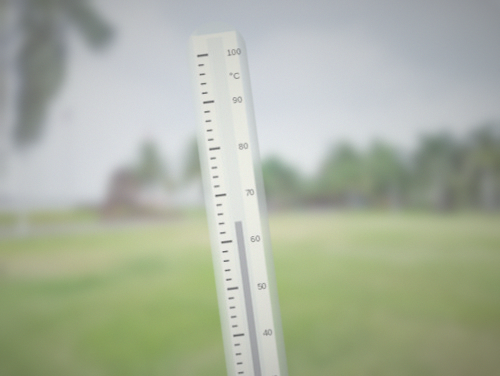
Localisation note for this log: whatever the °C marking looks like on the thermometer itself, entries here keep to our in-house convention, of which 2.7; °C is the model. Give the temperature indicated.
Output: 64; °C
